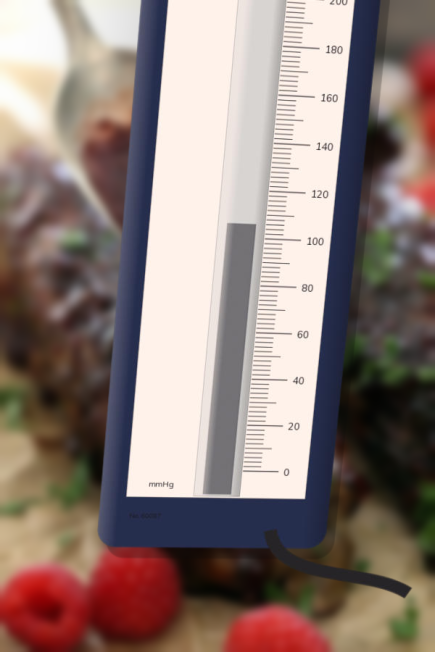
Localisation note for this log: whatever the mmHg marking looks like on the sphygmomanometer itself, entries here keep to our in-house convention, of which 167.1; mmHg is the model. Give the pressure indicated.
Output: 106; mmHg
